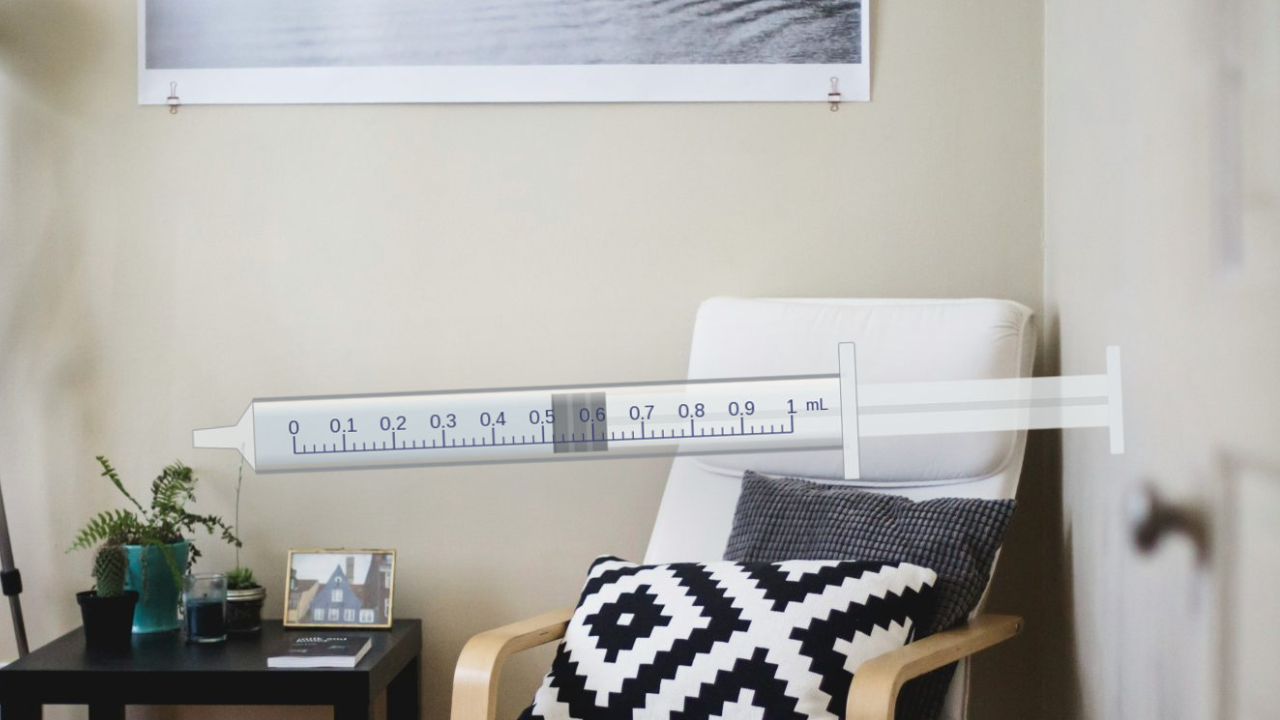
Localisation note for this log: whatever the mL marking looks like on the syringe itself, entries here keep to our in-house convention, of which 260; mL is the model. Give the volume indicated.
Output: 0.52; mL
